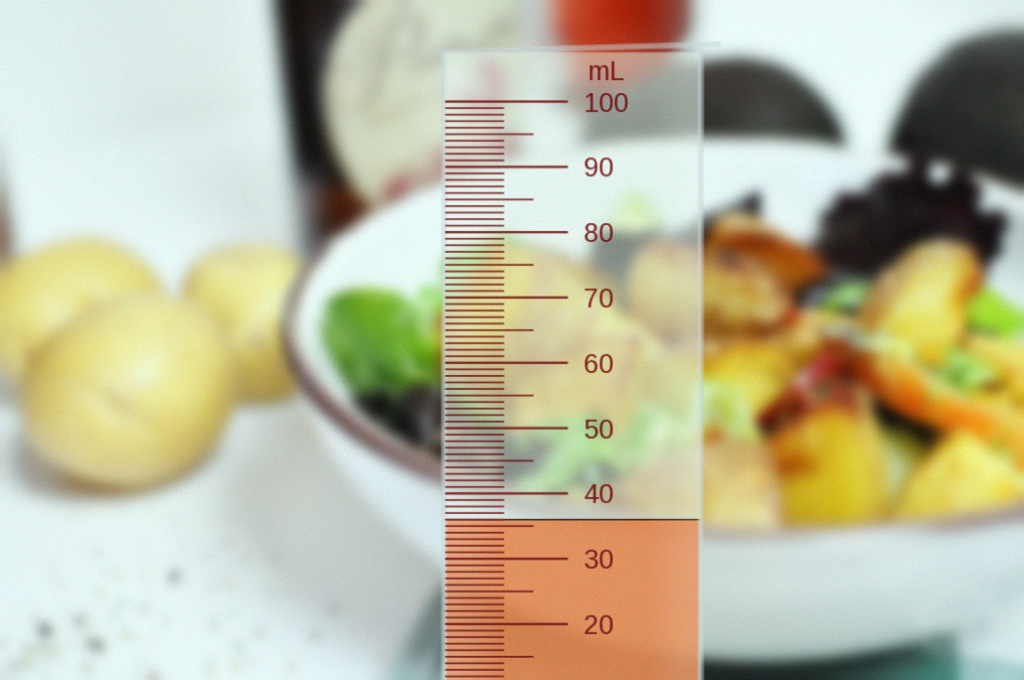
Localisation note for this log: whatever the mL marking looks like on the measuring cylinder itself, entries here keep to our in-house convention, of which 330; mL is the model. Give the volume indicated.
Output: 36; mL
